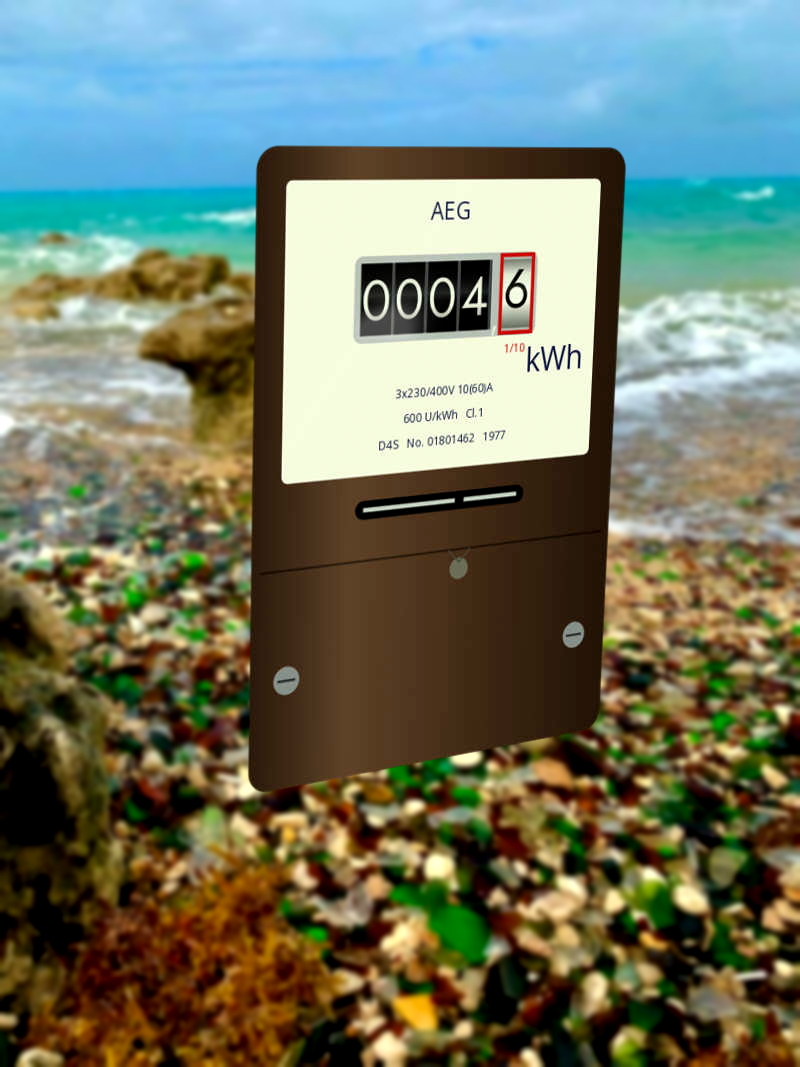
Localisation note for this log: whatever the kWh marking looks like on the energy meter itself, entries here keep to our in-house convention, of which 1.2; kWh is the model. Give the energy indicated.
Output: 4.6; kWh
